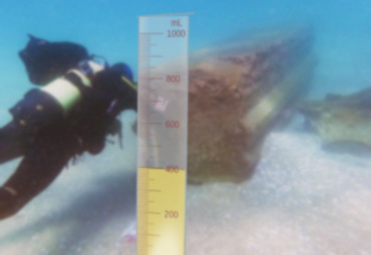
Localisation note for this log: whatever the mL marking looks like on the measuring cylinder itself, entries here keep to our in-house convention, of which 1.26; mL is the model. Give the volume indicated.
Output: 400; mL
